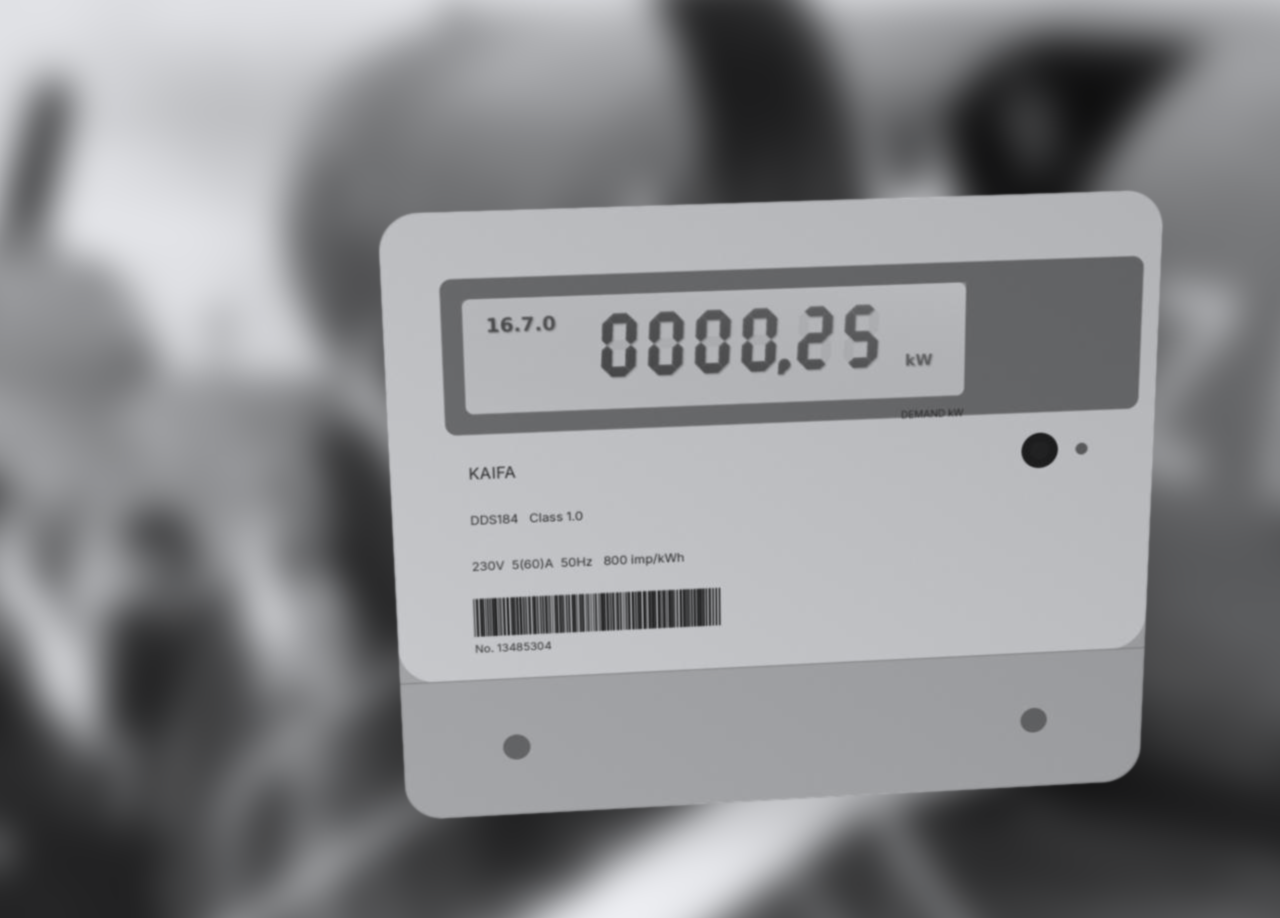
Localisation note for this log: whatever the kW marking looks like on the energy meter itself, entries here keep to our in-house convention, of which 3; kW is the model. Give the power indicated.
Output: 0.25; kW
